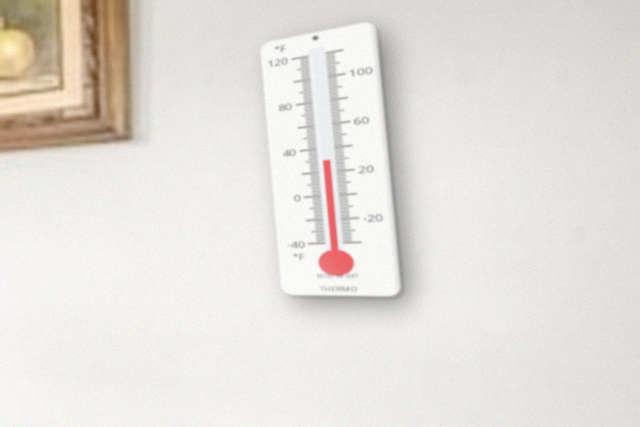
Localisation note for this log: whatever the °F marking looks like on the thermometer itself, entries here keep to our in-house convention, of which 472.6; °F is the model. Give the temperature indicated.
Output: 30; °F
